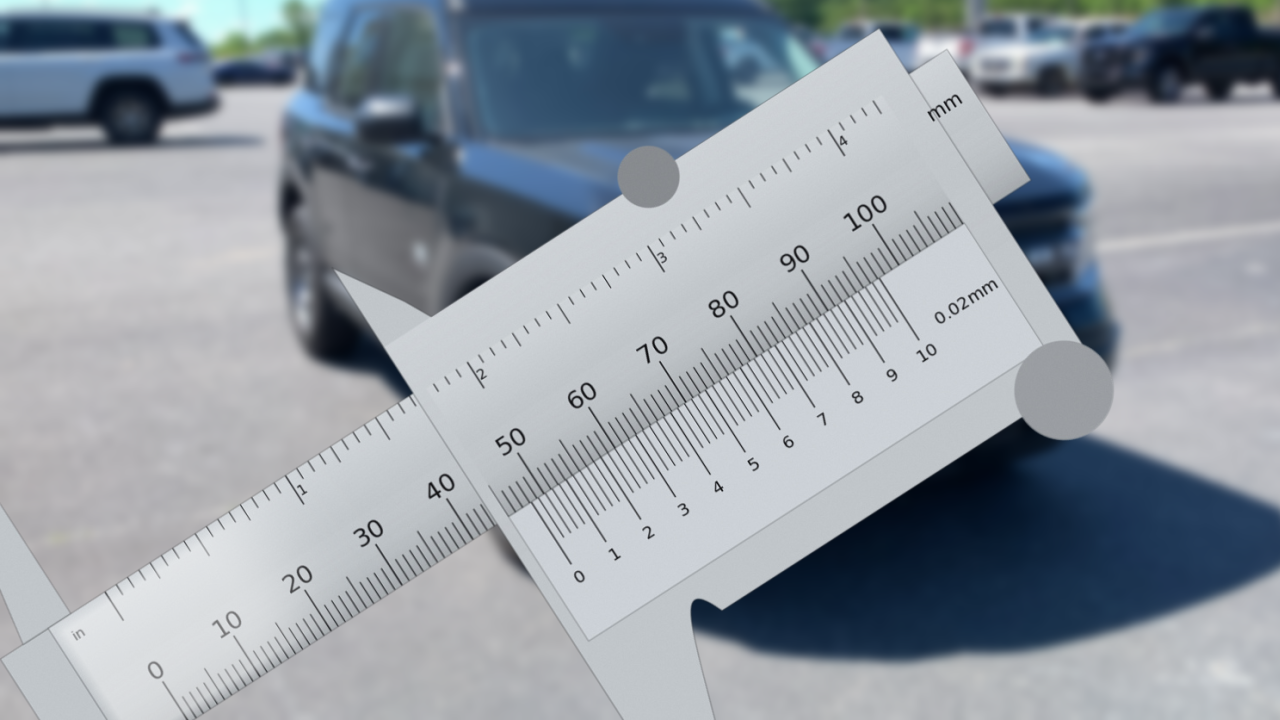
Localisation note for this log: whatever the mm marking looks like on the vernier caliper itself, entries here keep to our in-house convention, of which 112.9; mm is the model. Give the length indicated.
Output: 48.2; mm
